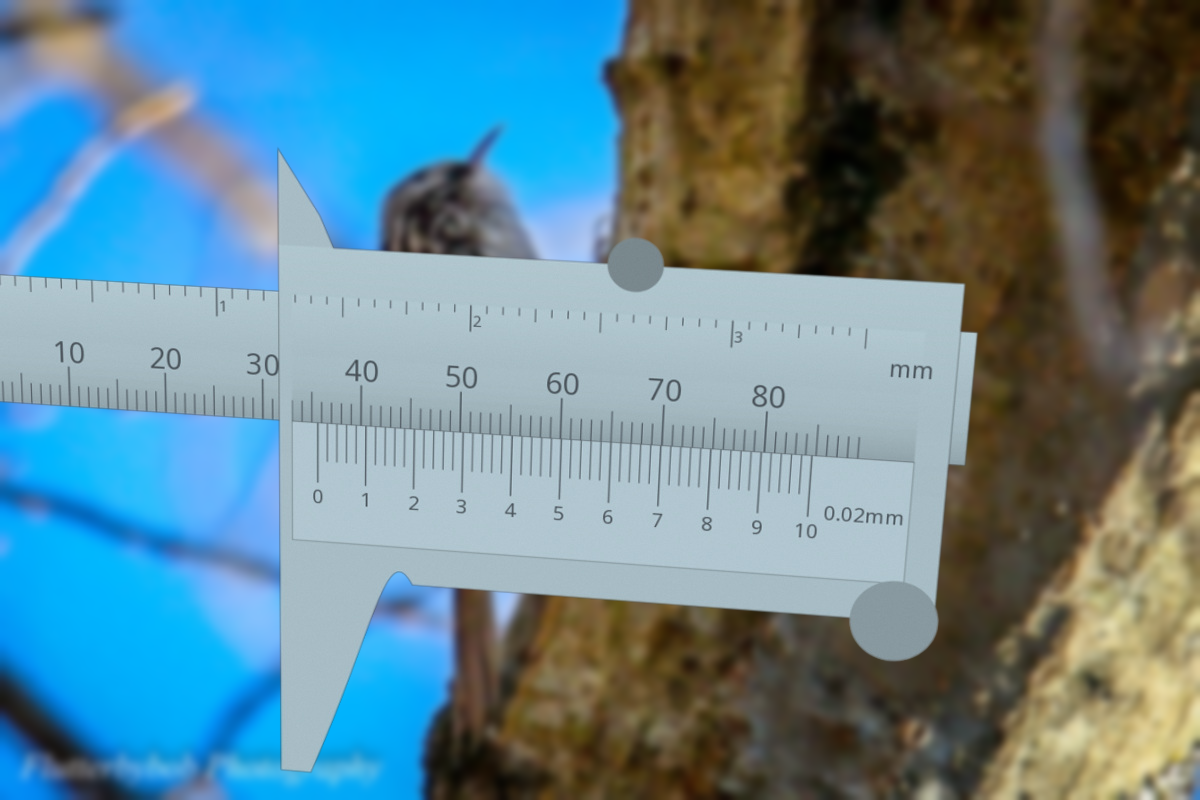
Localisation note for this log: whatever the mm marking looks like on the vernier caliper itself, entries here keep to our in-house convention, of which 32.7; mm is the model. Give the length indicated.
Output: 35.6; mm
